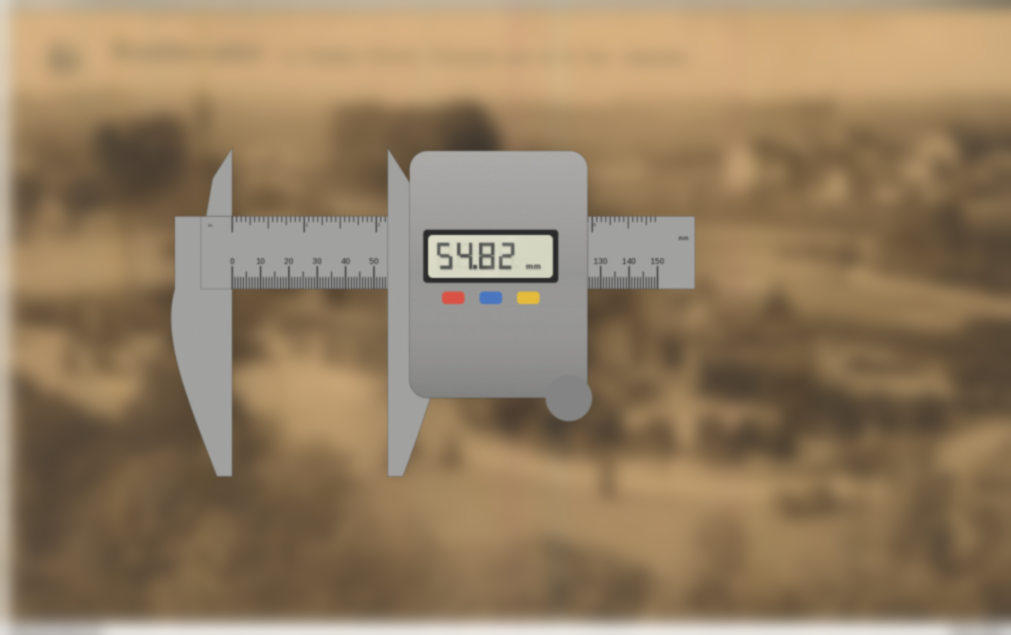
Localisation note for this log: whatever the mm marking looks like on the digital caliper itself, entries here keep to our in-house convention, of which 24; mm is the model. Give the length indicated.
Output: 54.82; mm
